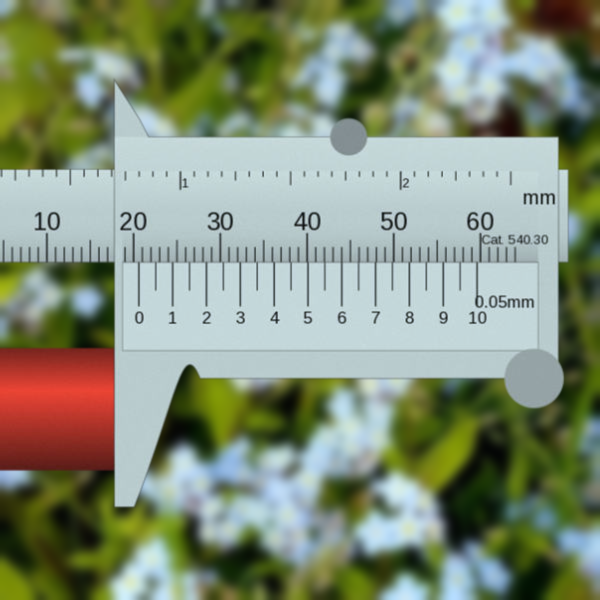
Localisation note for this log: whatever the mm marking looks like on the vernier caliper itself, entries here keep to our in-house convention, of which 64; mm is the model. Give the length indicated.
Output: 20.6; mm
